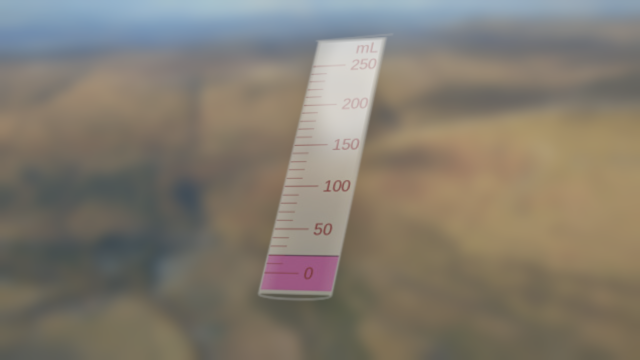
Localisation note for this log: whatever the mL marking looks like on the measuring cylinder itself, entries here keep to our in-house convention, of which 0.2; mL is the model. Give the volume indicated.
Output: 20; mL
